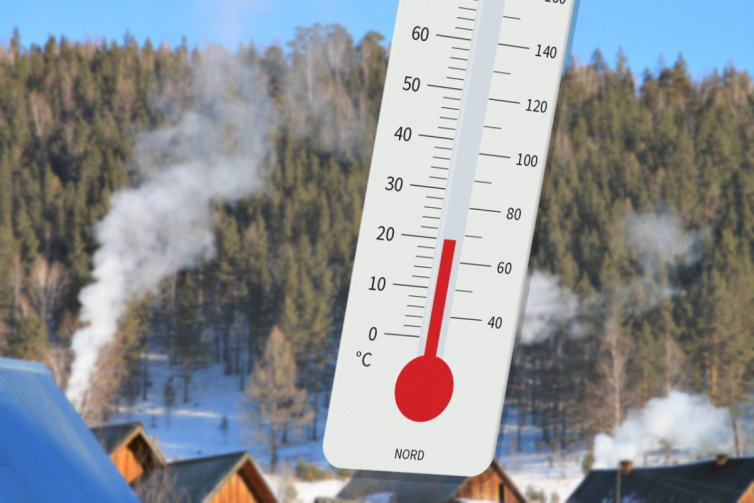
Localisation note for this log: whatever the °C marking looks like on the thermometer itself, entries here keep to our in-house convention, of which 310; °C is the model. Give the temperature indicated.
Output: 20; °C
